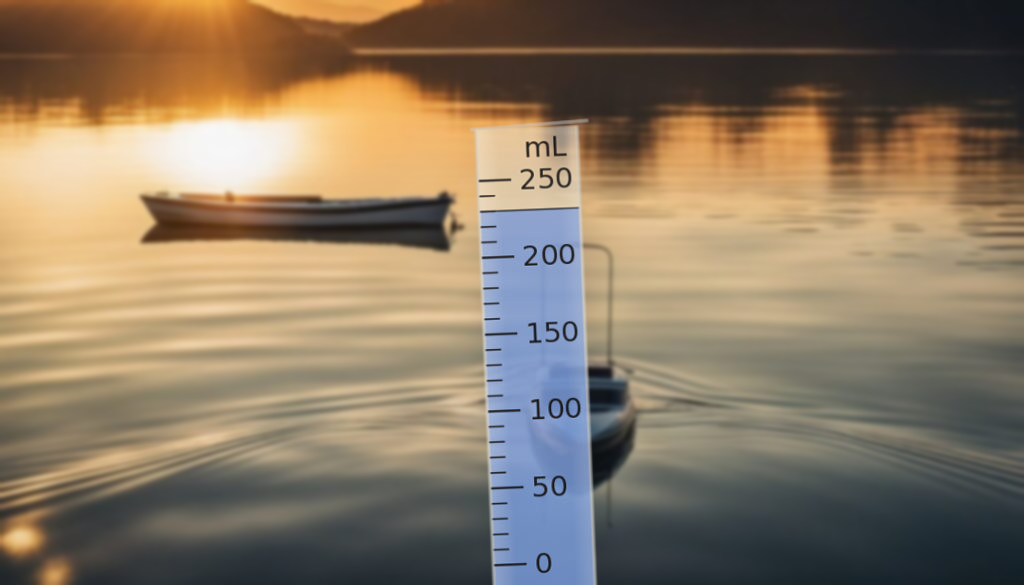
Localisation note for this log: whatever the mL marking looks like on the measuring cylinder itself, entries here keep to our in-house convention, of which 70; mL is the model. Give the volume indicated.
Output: 230; mL
